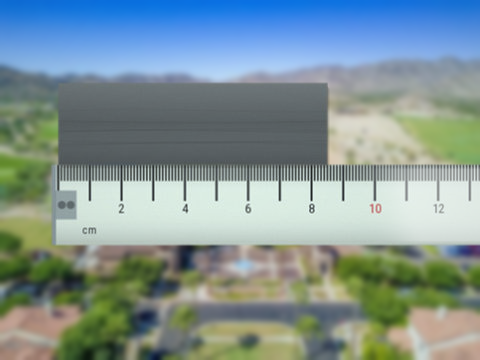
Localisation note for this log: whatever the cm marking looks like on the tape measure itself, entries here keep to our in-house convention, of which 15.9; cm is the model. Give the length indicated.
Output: 8.5; cm
